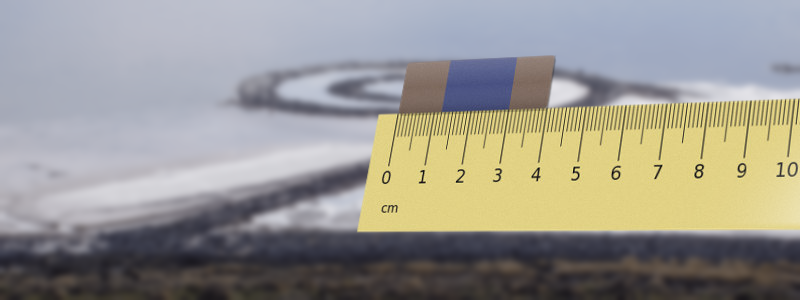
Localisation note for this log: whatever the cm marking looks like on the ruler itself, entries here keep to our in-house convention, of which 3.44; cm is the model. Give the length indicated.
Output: 4; cm
